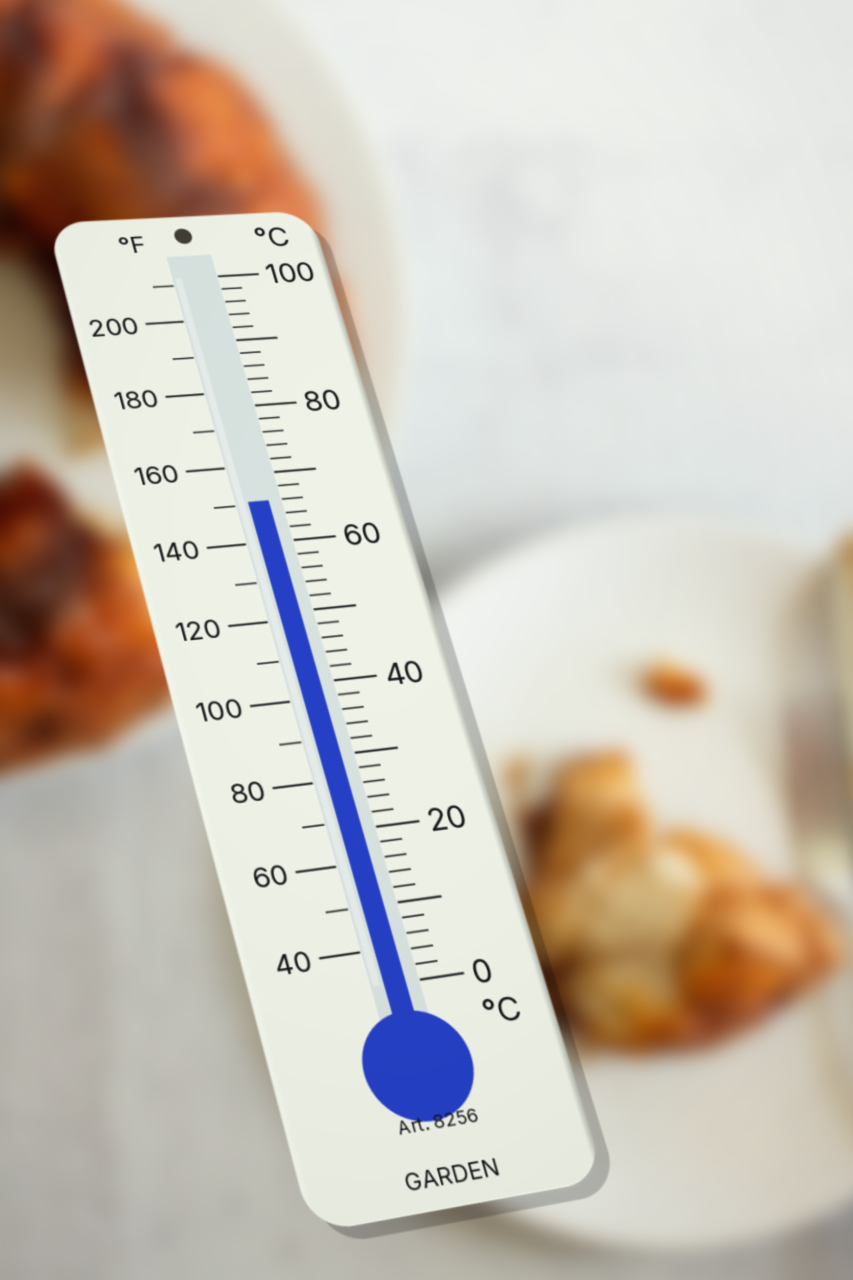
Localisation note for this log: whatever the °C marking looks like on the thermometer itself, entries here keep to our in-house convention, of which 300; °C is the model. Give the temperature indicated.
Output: 66; °C
